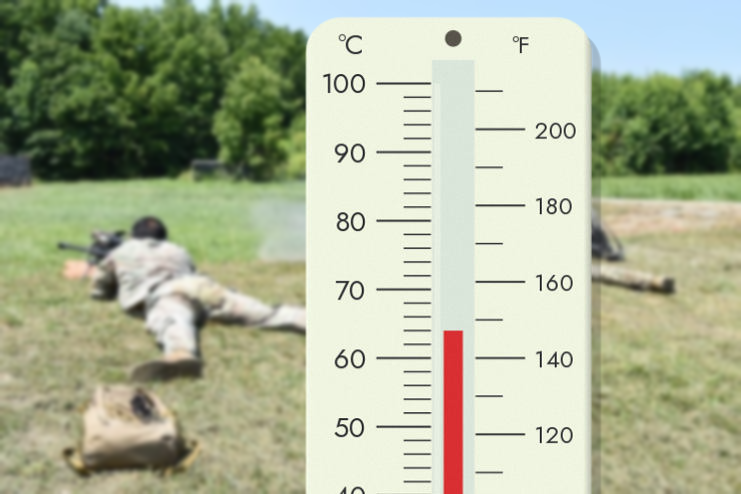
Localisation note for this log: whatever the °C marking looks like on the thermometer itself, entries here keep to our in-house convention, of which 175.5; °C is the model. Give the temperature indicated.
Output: 64; °C
